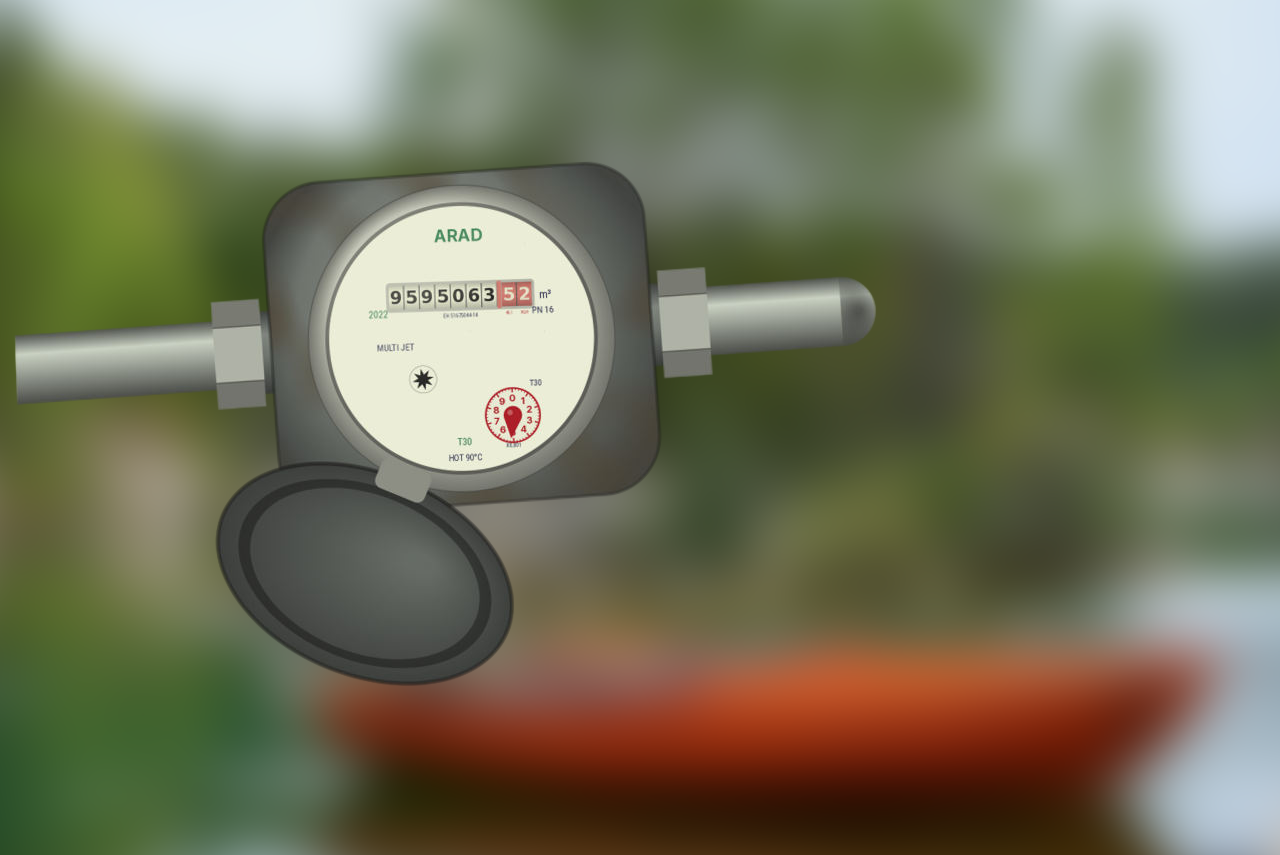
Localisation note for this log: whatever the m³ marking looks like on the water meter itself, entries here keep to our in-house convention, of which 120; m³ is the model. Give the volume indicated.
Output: 9595063.525; m³
